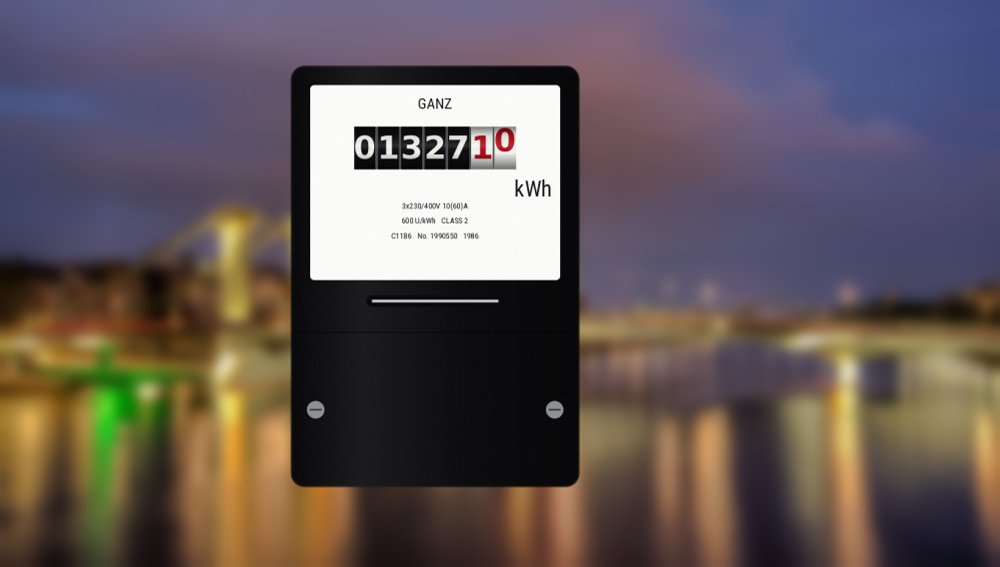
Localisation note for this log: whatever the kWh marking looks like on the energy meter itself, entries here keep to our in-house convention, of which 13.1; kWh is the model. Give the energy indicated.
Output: 1327.10; kWh
